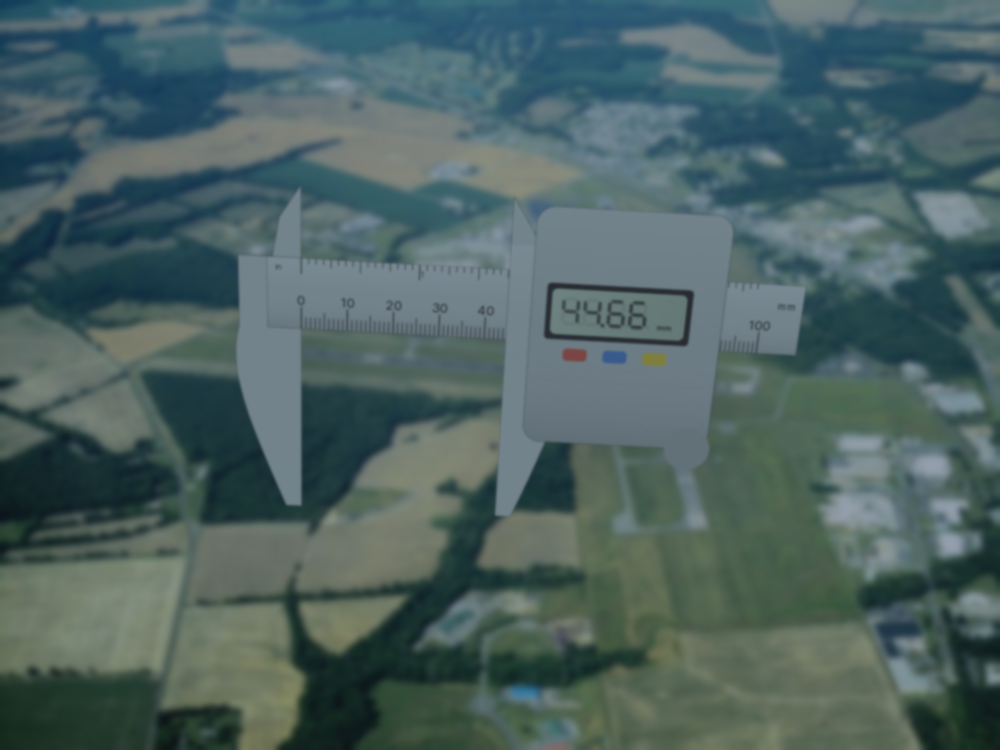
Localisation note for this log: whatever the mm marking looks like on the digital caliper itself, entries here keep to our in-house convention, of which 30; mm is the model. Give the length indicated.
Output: 44.66; mm
